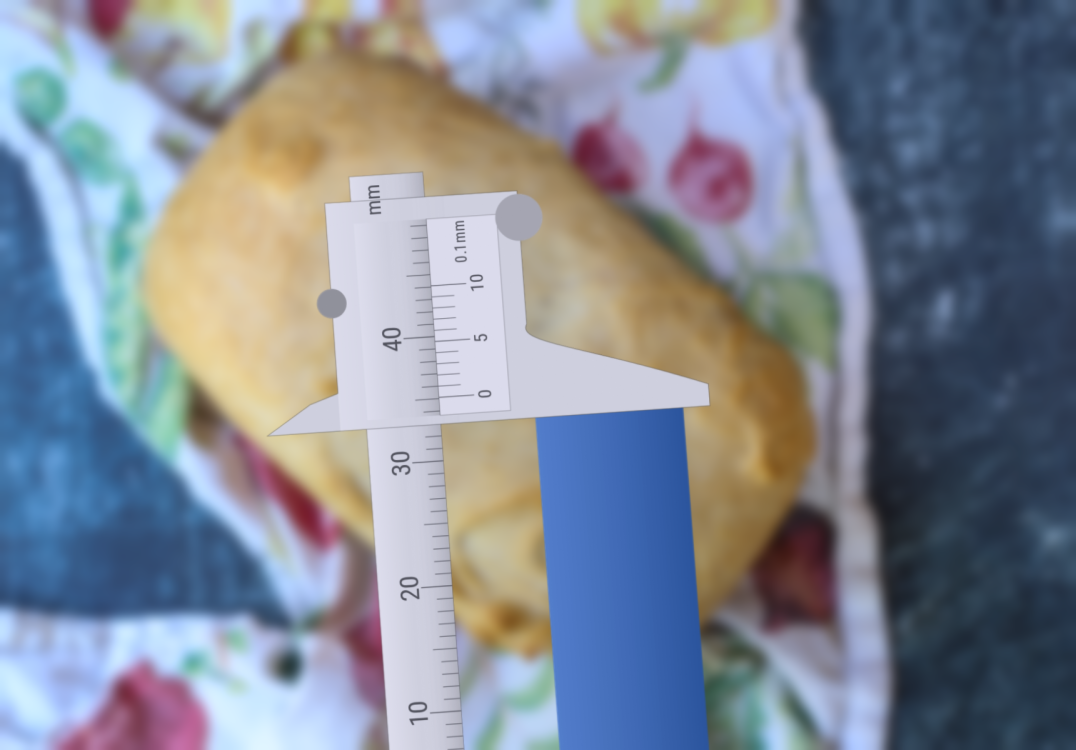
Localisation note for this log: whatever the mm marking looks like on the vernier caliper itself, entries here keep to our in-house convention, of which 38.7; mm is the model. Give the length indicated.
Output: 35.1; mm
